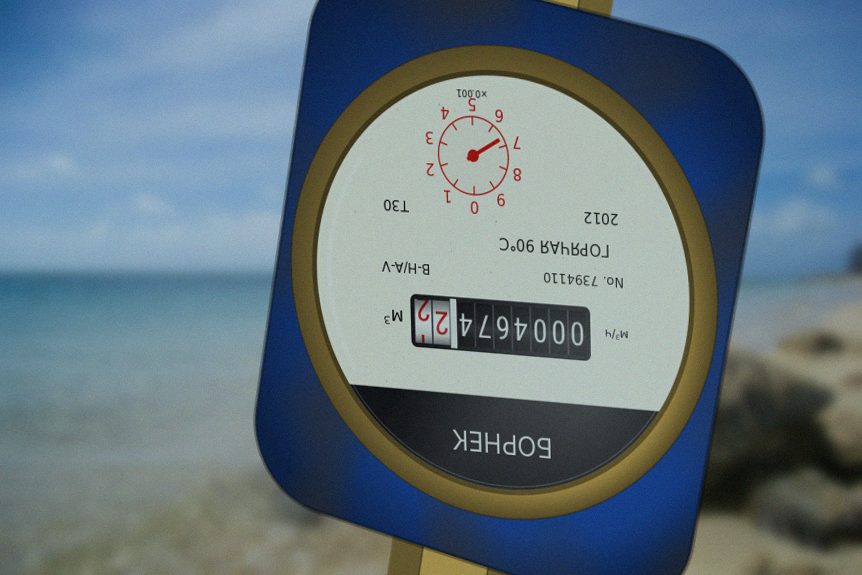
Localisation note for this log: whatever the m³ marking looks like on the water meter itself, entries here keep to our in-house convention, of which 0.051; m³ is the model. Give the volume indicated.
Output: 4674.216; m³
